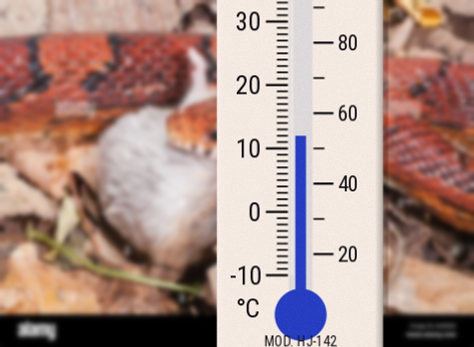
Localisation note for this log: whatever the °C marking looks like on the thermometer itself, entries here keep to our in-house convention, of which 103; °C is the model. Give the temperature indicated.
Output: 12; °C
